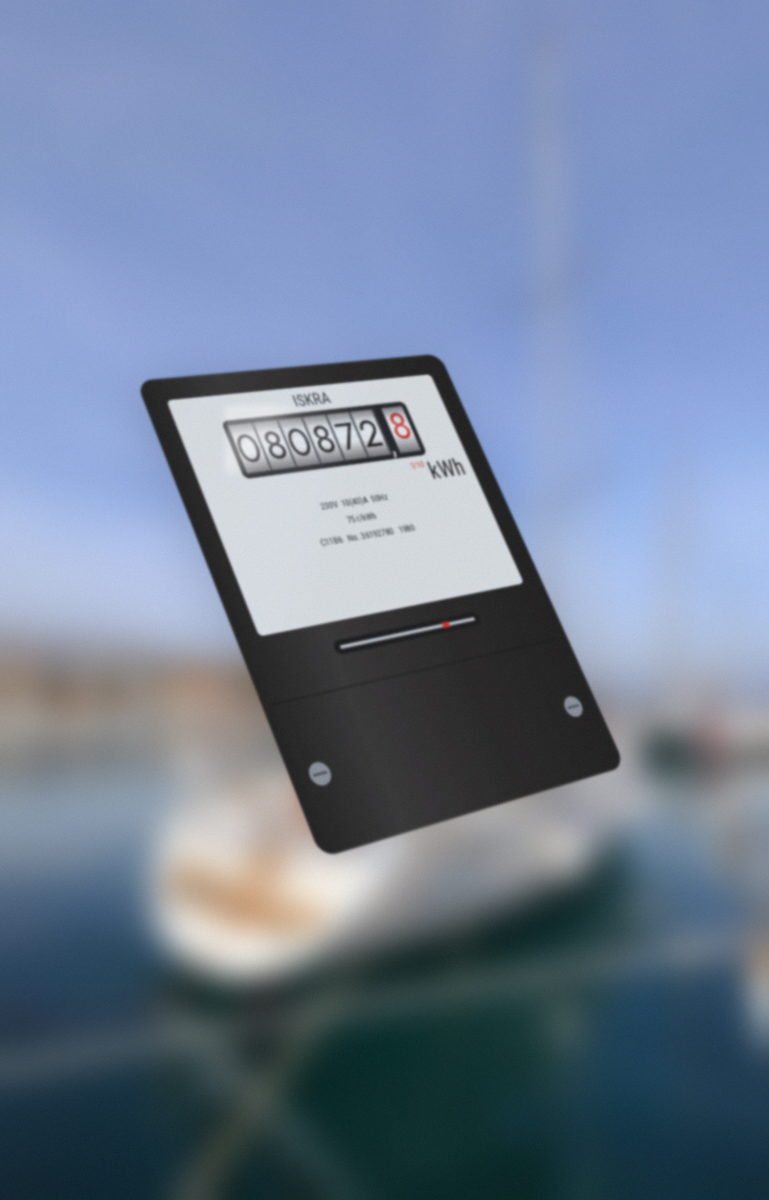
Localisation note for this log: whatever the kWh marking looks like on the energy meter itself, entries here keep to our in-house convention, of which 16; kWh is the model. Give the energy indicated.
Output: 80872.8; kWh
